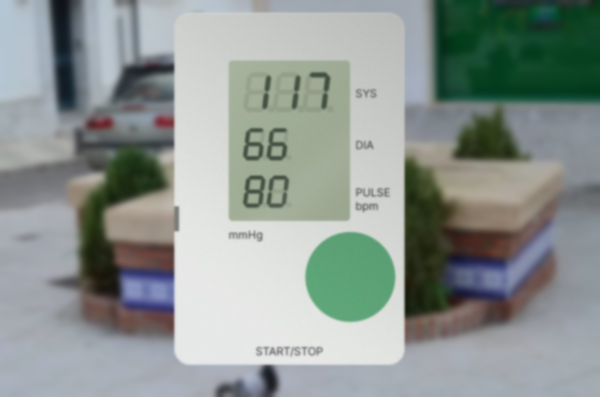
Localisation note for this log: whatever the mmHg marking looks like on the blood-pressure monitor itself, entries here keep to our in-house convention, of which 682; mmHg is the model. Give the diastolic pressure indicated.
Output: 66; mmHg
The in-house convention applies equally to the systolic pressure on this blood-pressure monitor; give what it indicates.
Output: 117; mmHg
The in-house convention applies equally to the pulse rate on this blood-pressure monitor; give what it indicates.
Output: 80; bpm
